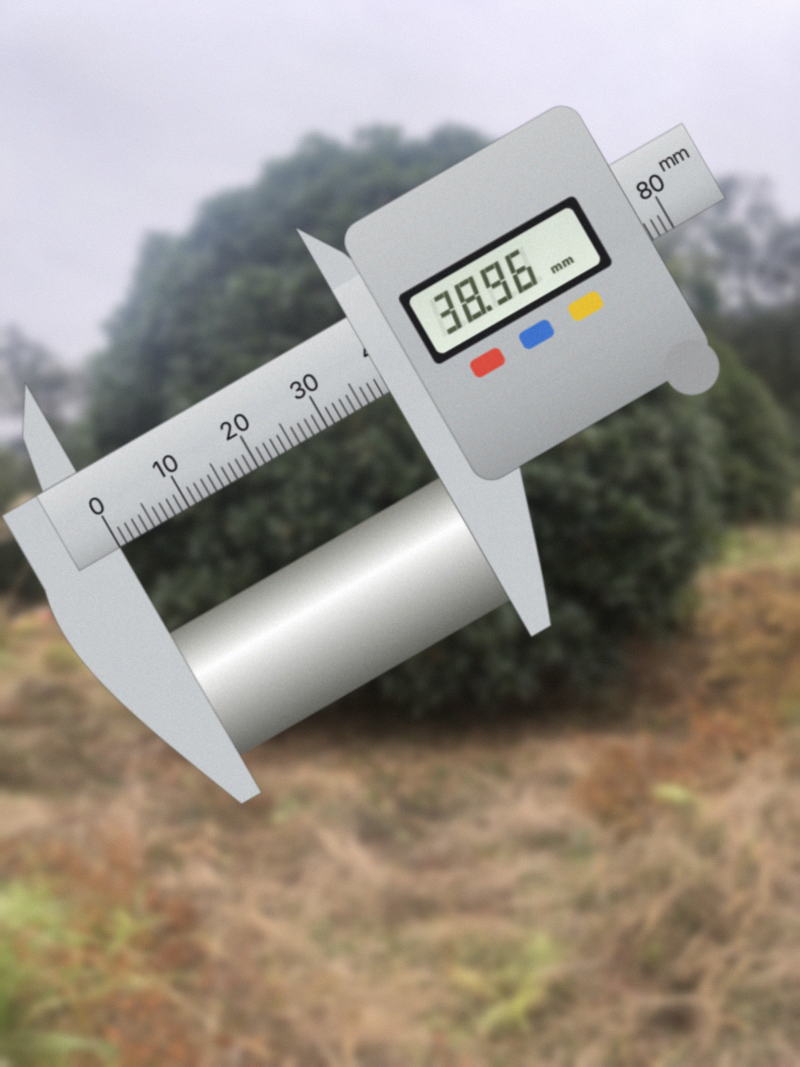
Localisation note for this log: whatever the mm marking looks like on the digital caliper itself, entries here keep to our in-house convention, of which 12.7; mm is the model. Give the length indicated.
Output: 38.96; mm
